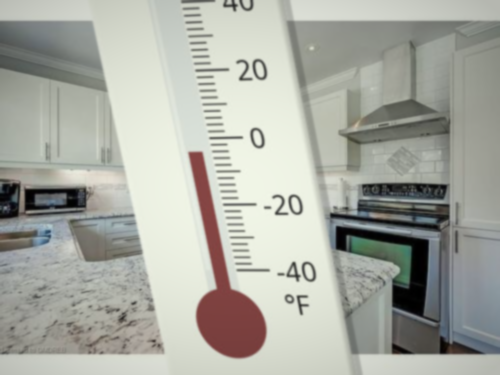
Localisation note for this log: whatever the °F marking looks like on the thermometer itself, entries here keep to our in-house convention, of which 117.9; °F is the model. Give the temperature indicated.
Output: -4; °F
